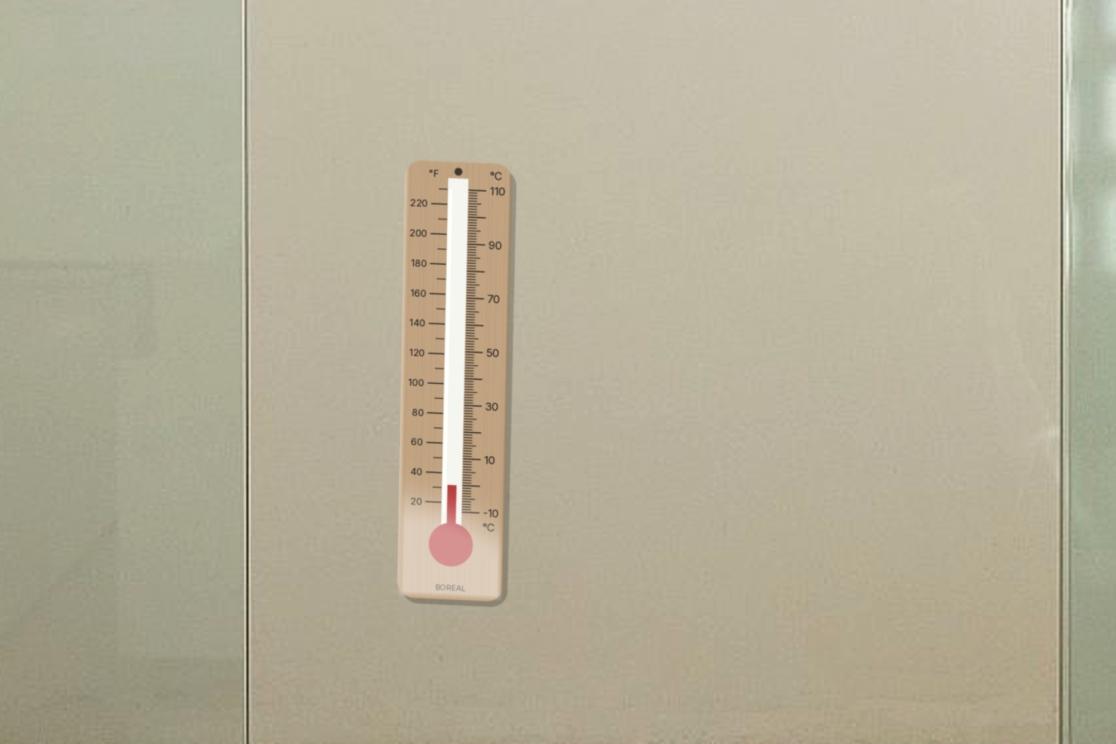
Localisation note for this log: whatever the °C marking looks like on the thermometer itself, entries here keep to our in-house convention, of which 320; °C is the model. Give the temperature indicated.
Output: 0; °C
